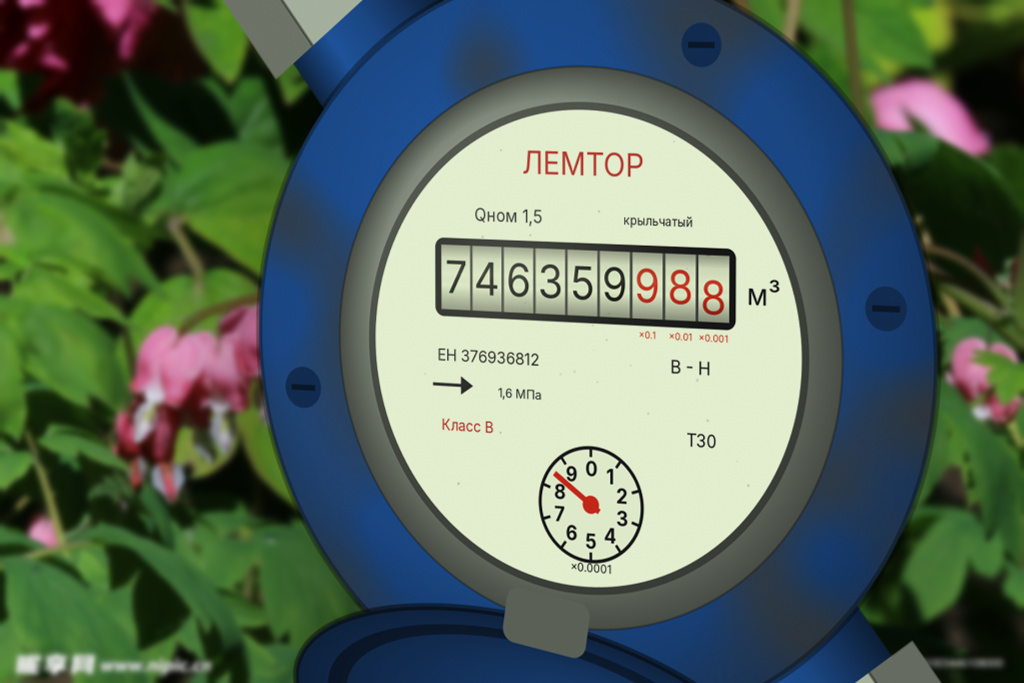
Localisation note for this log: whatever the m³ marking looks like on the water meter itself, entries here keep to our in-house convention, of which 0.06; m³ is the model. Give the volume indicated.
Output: 746359.9878; m³
